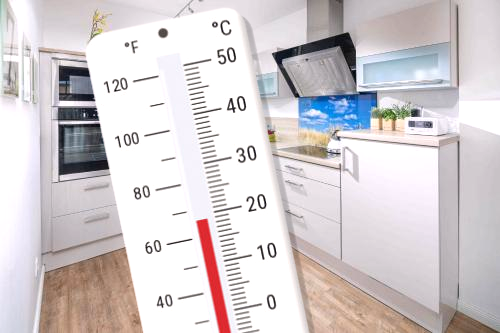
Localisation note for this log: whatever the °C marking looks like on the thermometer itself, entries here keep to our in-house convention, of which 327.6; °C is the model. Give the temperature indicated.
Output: 19; °C
